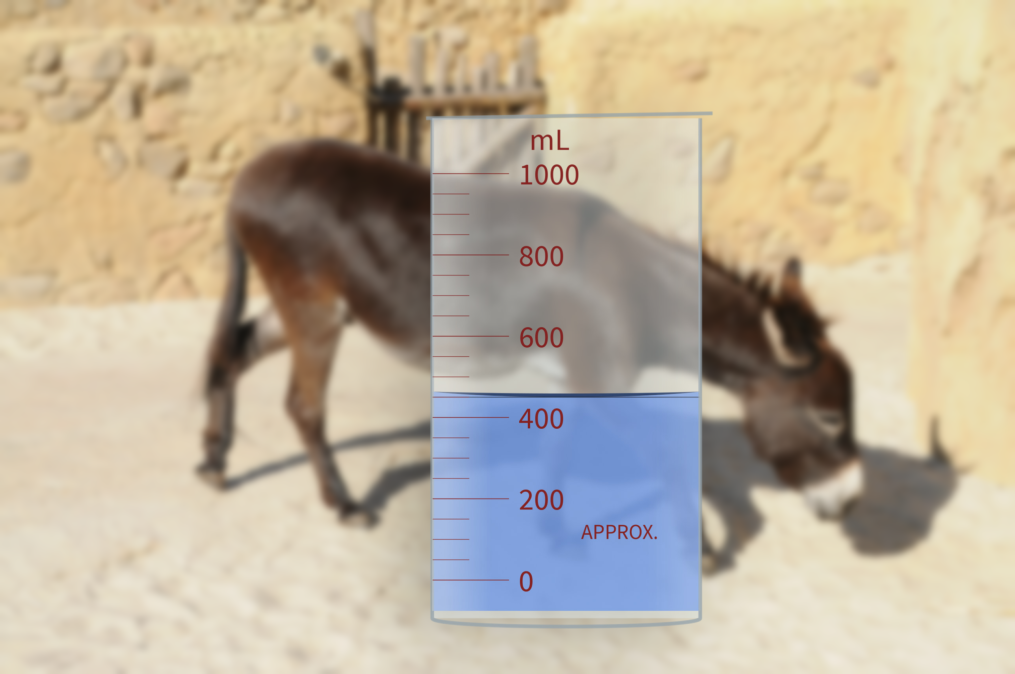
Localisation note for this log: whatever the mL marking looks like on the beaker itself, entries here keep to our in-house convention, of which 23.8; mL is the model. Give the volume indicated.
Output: 450; mL
